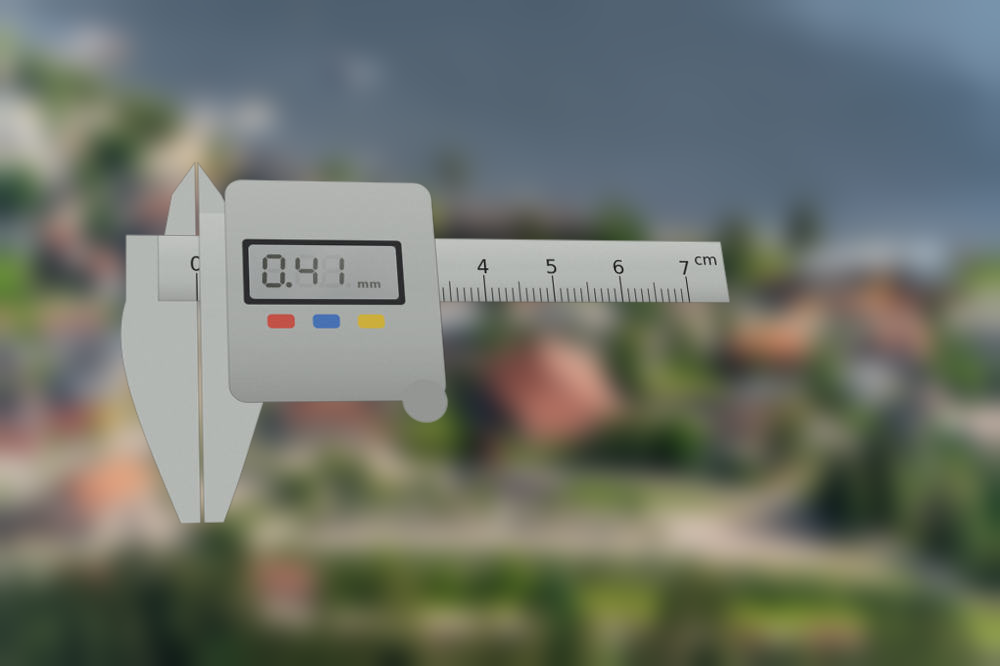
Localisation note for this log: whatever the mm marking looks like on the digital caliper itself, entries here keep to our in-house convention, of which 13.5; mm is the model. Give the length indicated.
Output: 0.41; mm
